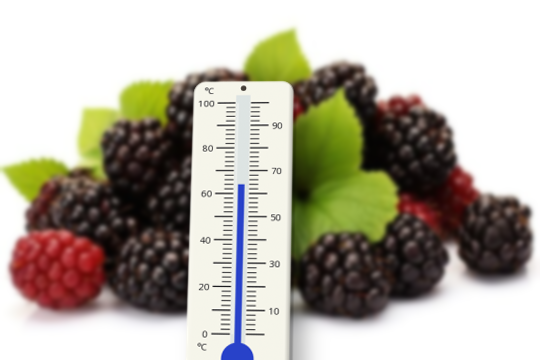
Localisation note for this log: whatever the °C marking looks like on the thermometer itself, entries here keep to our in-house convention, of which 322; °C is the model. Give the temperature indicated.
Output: 64; °C
